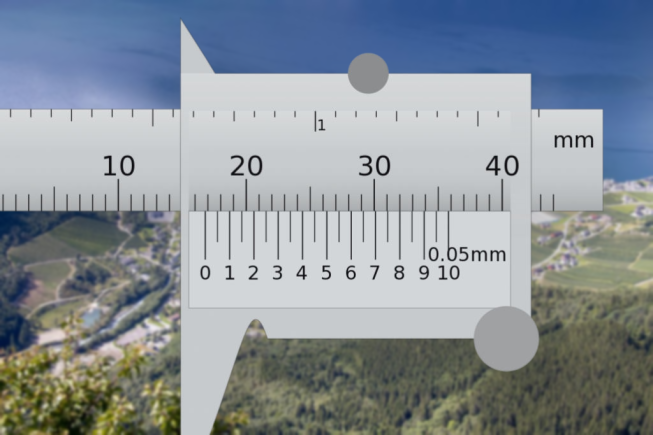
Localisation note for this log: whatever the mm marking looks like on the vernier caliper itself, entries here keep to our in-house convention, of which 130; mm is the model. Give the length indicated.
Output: 16.8; mm
